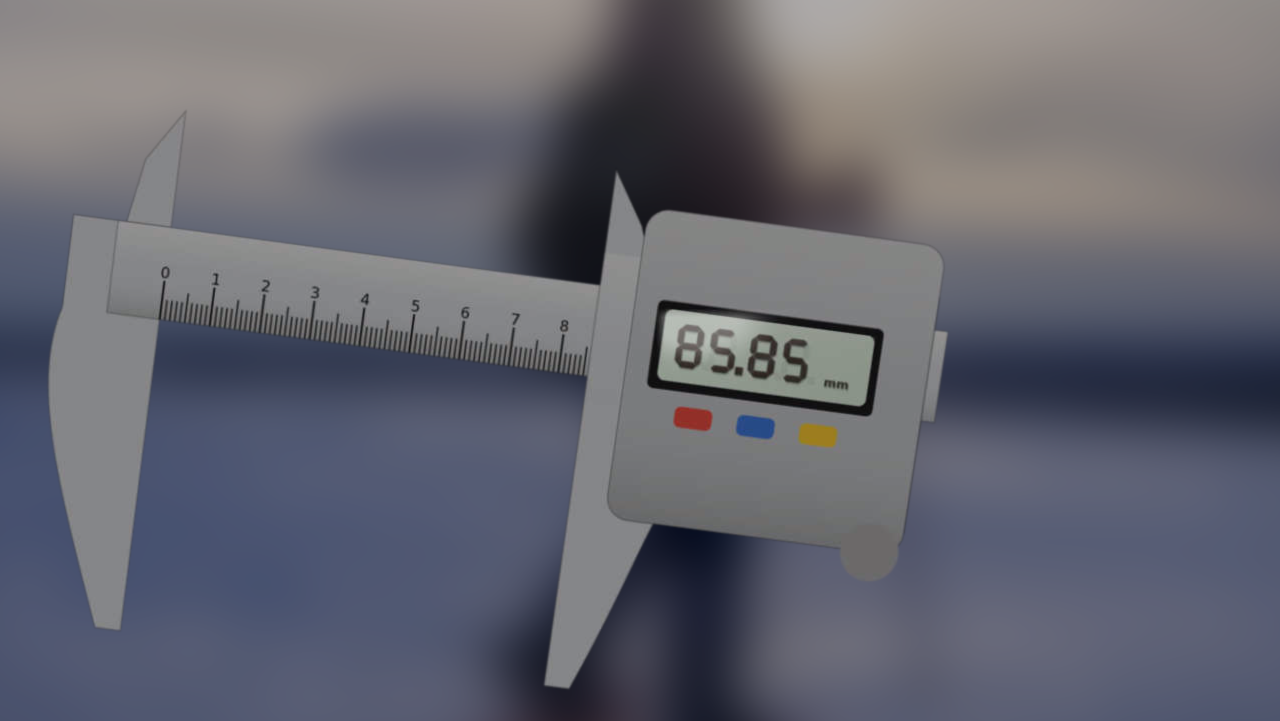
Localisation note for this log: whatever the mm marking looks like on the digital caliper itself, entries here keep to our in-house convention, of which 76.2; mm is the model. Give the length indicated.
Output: 85.85; mm
